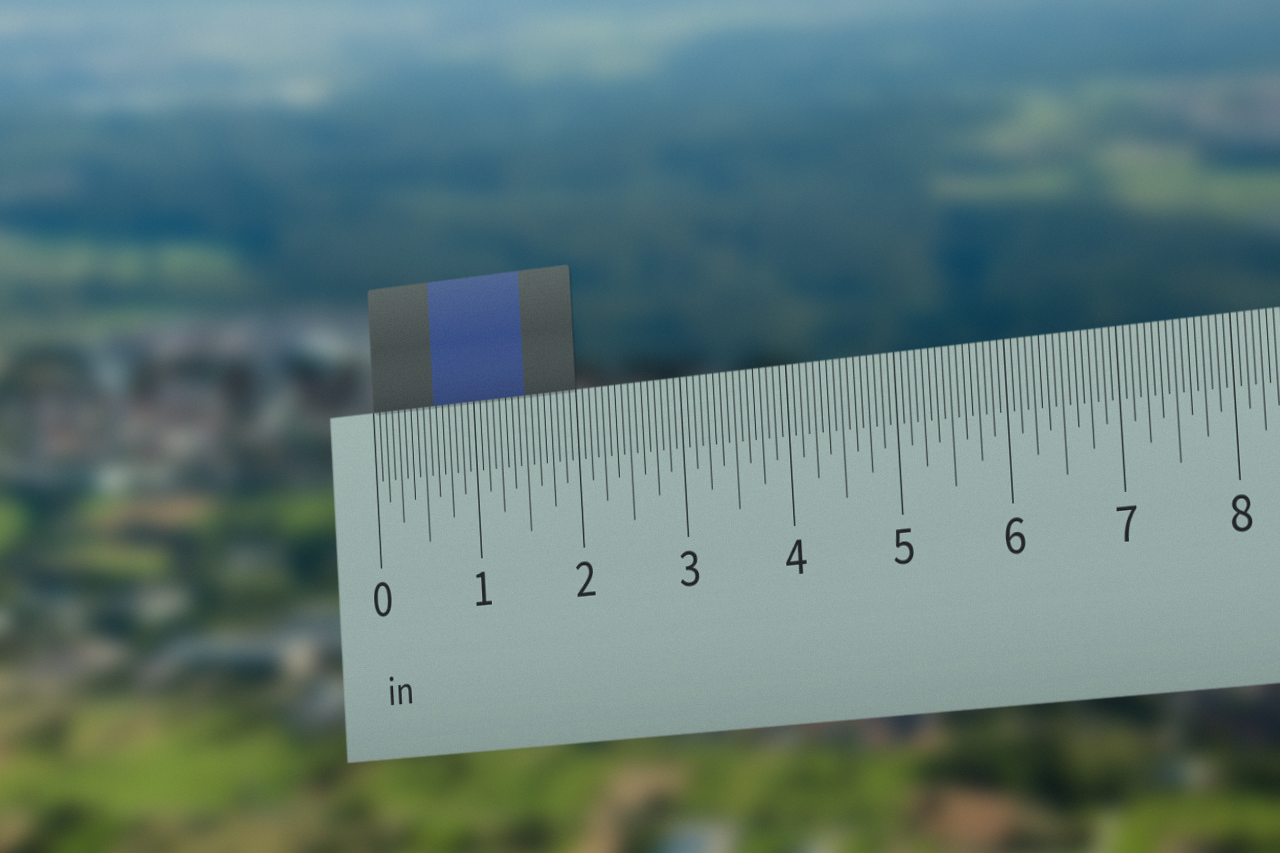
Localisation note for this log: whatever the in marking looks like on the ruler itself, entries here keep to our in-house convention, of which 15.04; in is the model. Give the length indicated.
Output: 2; in
